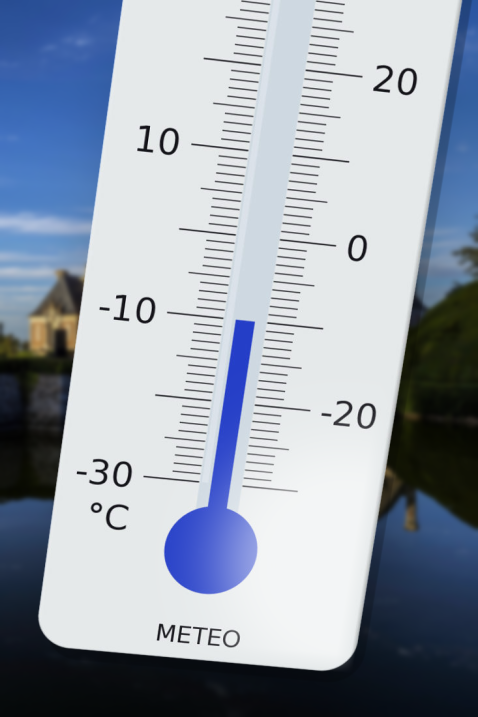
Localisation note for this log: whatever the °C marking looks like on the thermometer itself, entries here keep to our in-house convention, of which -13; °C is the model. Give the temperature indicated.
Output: -10; °C
